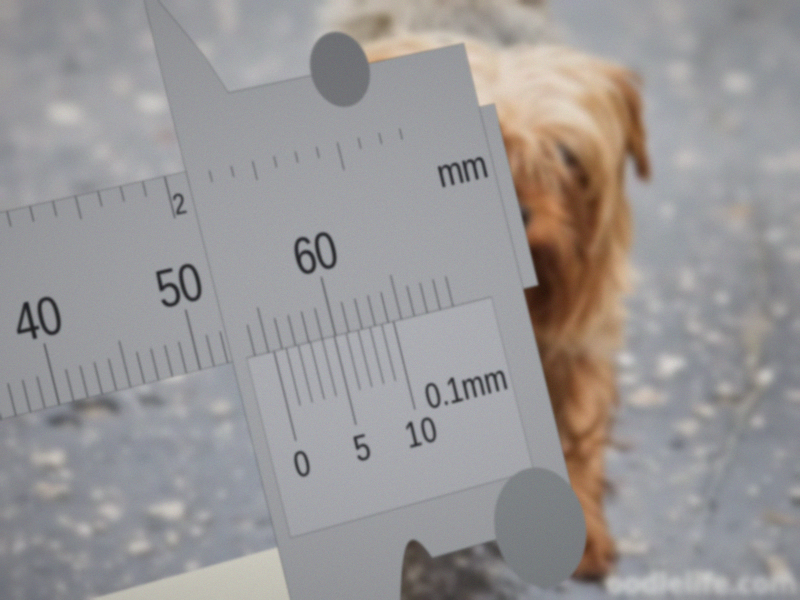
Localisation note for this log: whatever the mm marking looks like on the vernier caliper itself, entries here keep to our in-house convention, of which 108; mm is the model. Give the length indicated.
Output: 55.4; mm
